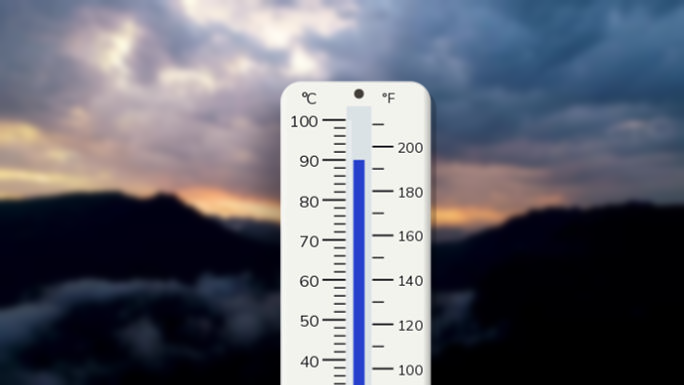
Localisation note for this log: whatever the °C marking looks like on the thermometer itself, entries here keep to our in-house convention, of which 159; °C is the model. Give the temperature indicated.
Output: 90; °C
